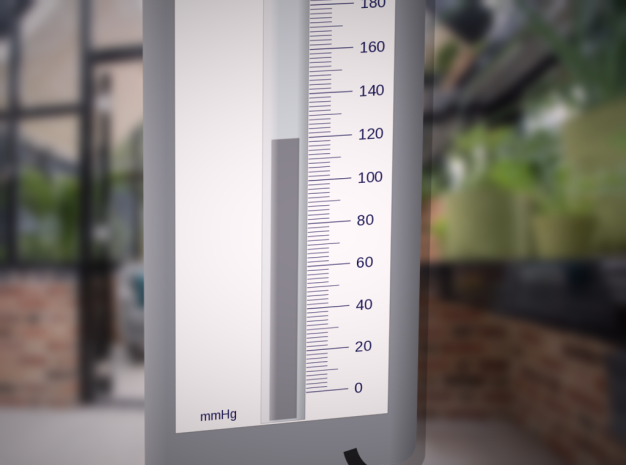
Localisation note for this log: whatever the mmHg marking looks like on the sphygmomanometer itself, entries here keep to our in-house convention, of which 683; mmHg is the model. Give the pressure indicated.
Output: 120; mmHg
